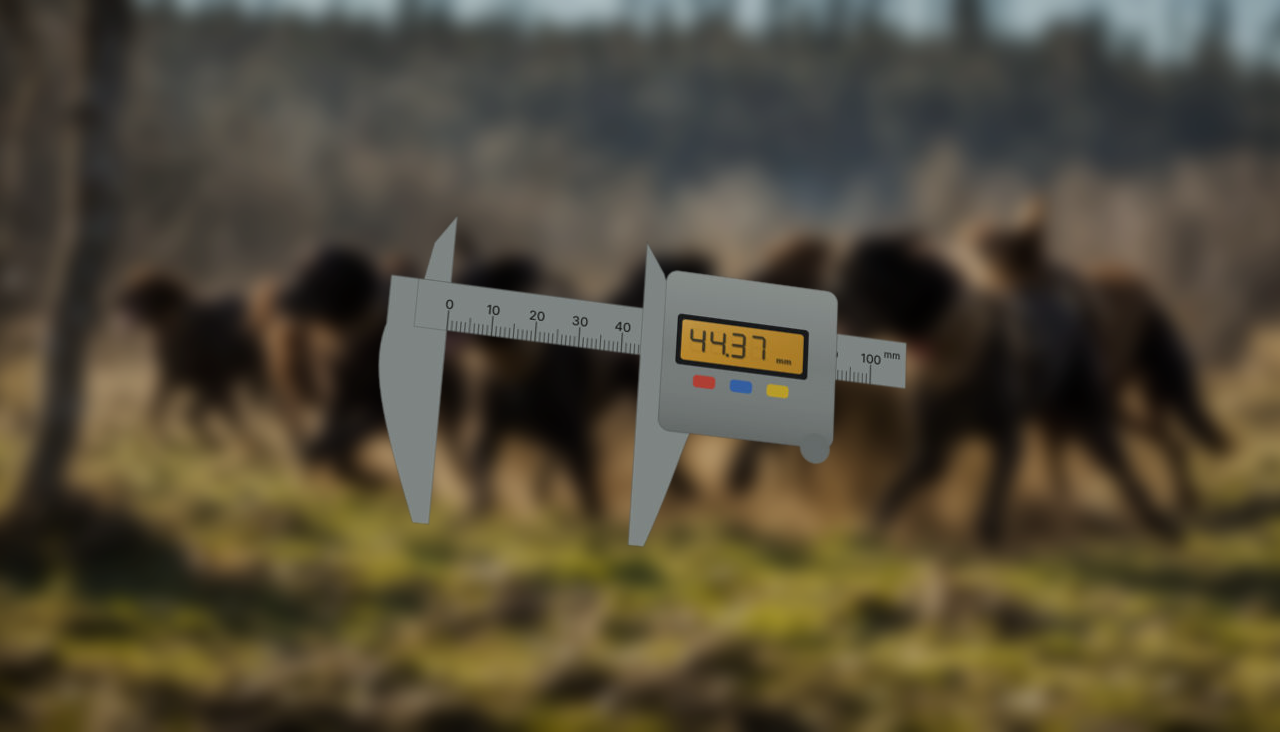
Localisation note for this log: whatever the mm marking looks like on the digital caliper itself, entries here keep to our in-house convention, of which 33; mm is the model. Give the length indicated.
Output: 44.37; mm
